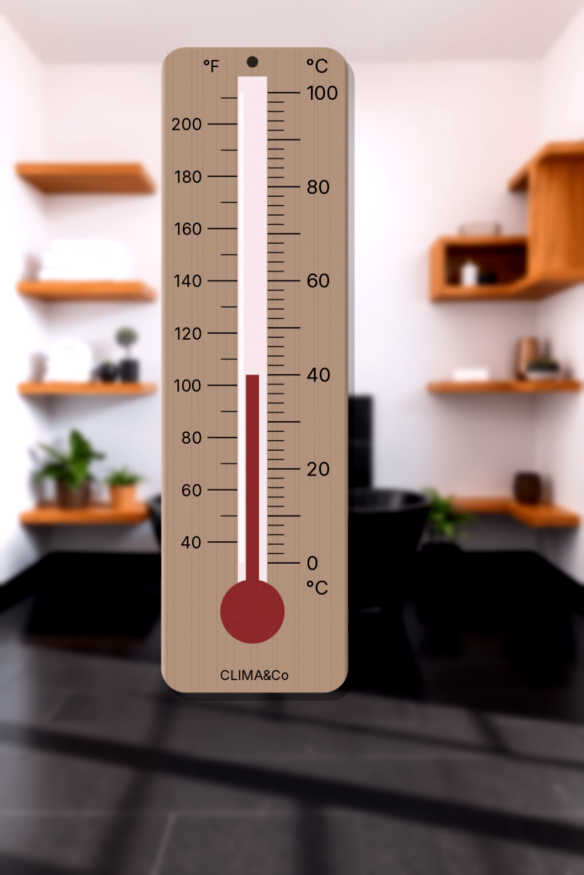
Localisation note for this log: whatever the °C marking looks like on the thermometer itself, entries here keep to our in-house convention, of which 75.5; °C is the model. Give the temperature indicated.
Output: 40; °C
